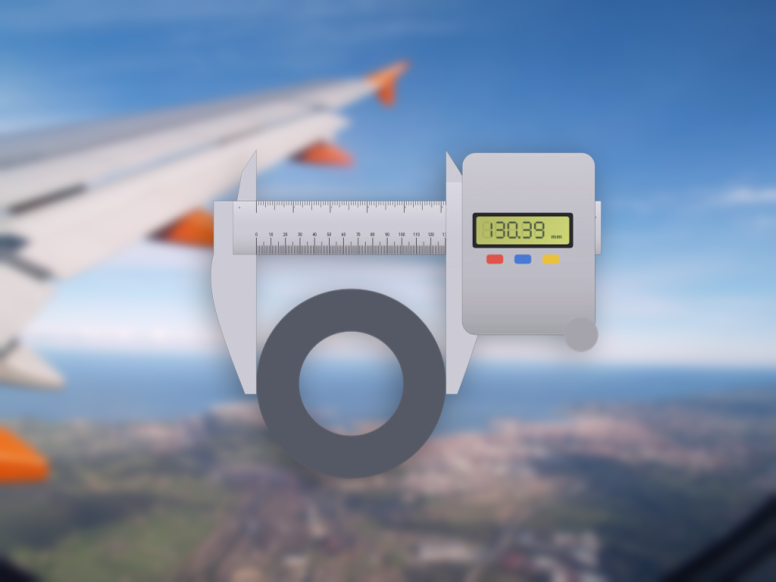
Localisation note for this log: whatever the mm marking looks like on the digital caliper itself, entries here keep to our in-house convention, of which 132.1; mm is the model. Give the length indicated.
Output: 130.39; mm
